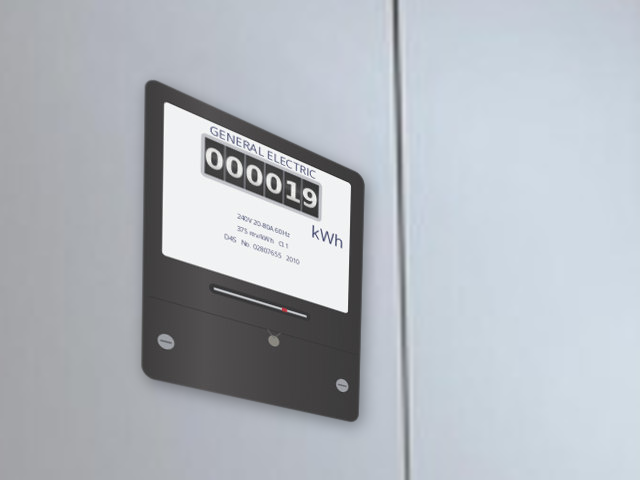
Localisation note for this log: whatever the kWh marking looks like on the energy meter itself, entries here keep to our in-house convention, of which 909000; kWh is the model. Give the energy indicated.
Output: 19; kWh
